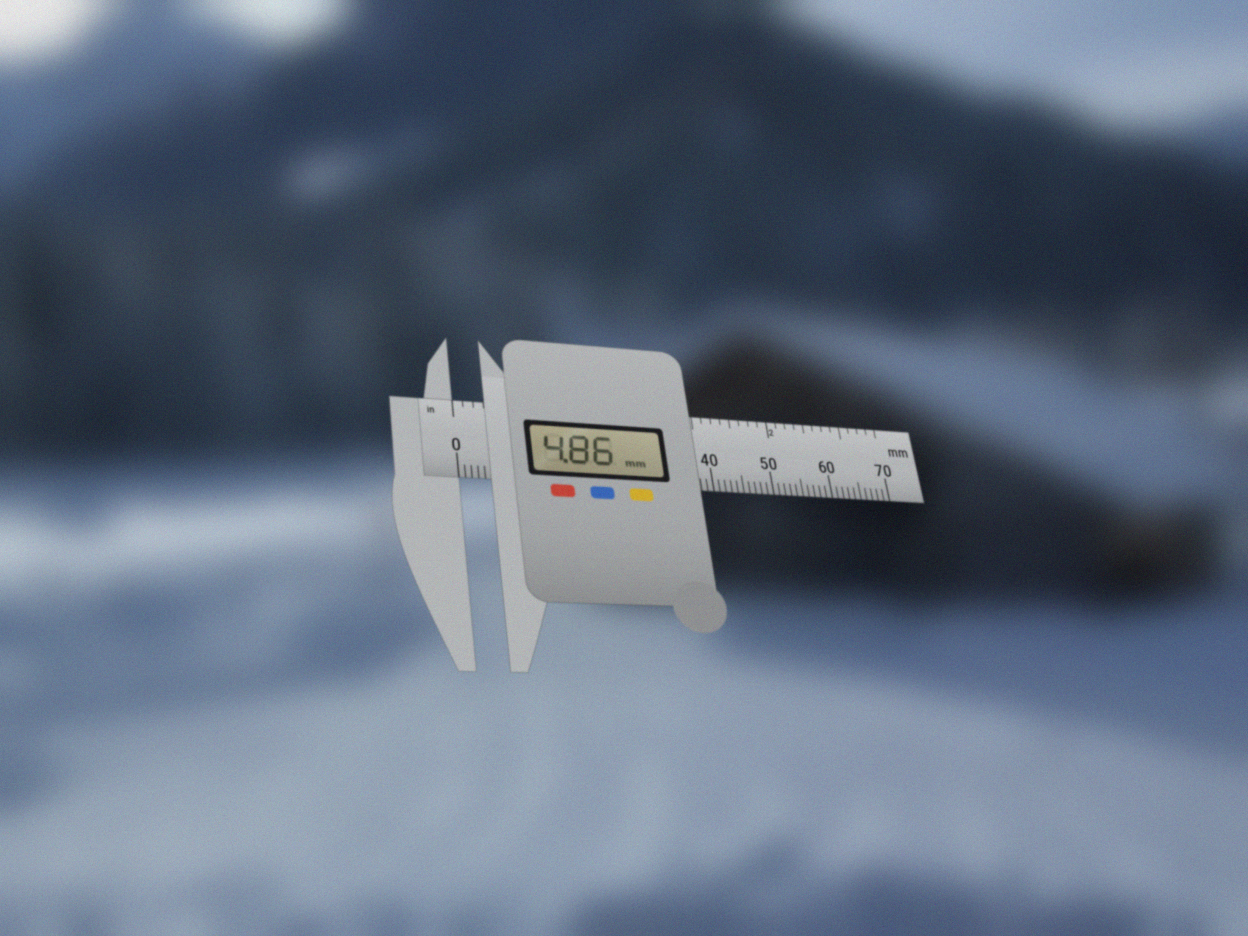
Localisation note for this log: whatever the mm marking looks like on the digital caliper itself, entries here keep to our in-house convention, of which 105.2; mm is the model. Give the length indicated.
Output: 4.86; mm
